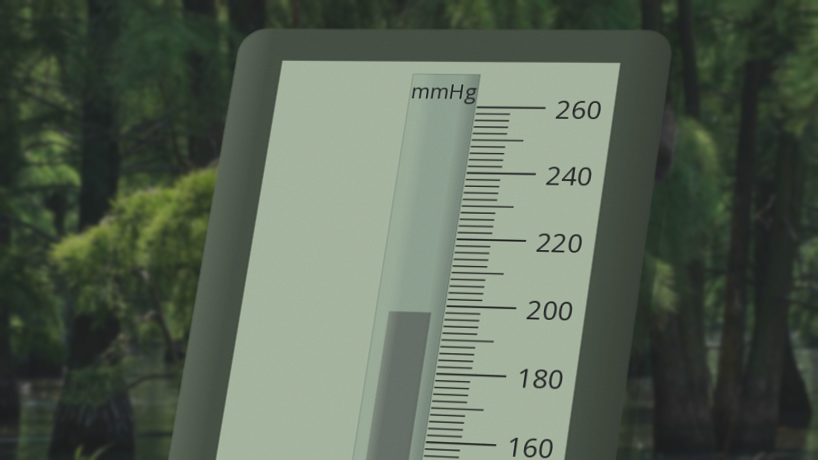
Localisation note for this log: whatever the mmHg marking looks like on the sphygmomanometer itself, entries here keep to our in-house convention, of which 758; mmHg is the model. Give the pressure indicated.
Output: 198; mmHg
